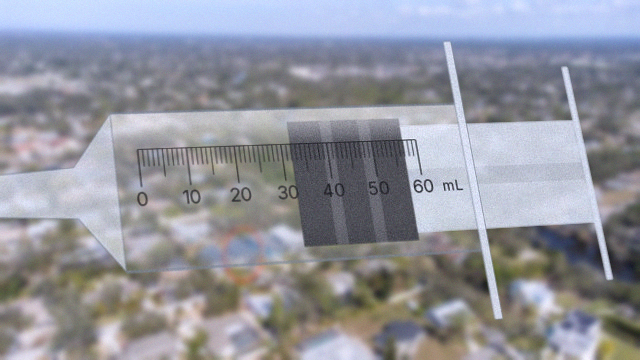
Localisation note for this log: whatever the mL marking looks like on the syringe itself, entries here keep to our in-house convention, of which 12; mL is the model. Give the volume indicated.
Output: 32; mL
